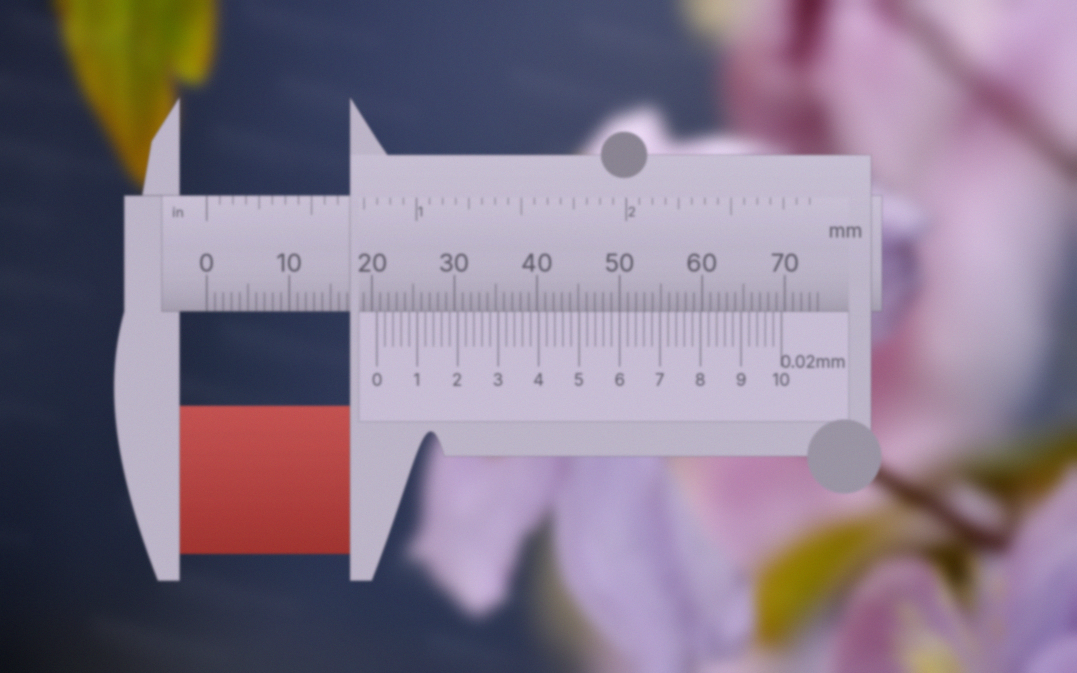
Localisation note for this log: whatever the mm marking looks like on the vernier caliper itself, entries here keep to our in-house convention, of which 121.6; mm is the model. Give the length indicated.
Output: 20.6; mm
